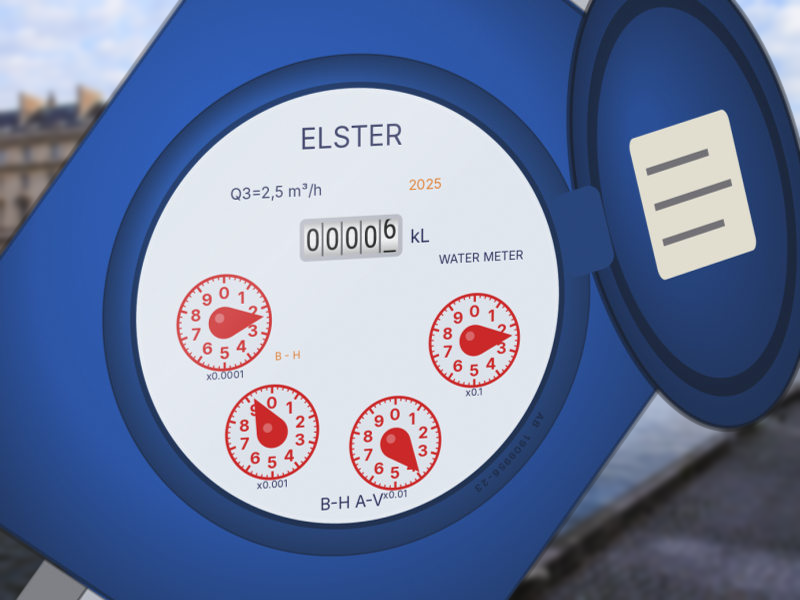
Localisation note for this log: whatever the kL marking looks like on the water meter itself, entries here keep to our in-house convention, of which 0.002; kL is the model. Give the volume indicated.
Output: 6.2392; kL
